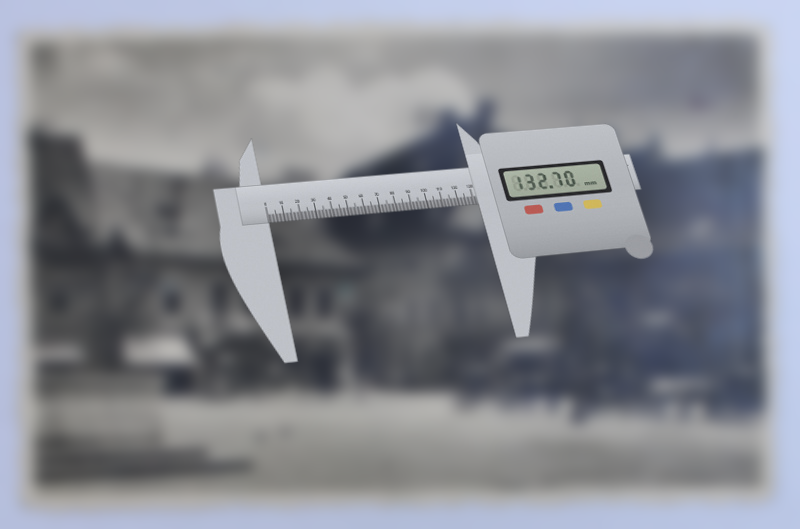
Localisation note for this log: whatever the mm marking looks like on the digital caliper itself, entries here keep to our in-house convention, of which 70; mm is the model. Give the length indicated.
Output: 132.70; mm
